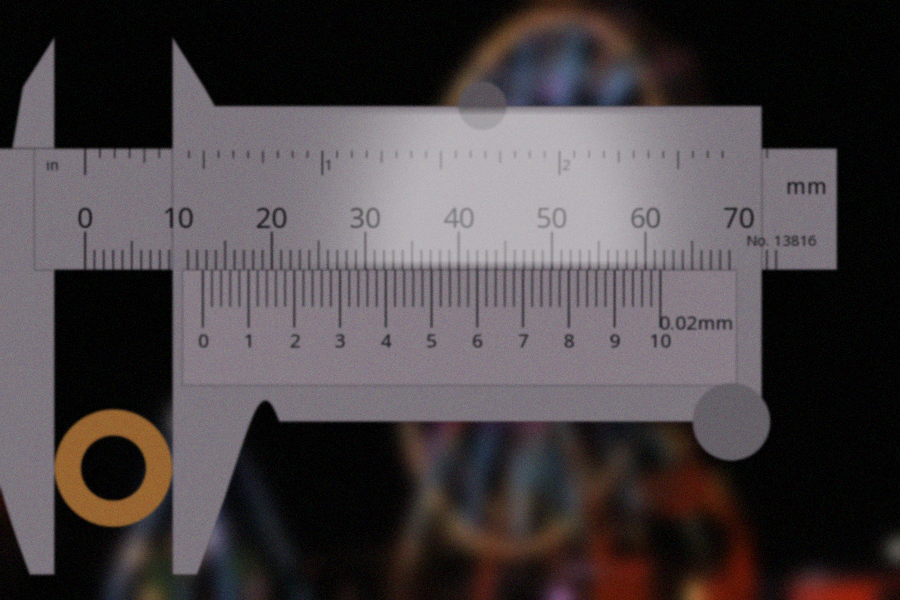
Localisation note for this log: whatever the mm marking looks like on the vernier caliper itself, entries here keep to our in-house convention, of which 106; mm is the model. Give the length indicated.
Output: 12.6; mm
